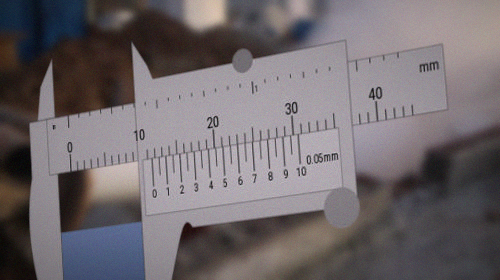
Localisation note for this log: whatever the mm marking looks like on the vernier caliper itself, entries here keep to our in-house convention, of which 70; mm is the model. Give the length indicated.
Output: 11.6; mm
